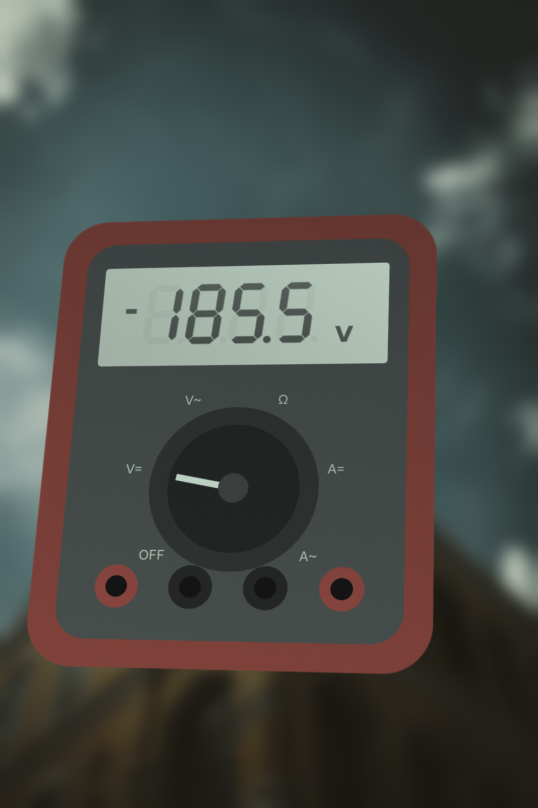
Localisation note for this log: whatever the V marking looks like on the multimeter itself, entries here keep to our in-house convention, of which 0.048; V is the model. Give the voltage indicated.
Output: -185.5; V
